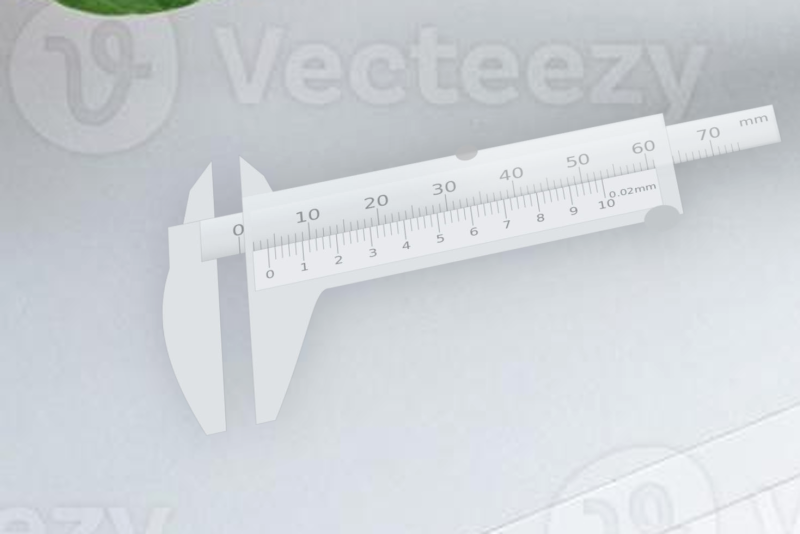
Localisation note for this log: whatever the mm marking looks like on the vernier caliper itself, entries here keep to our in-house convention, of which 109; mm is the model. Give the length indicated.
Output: 4.0; mm
